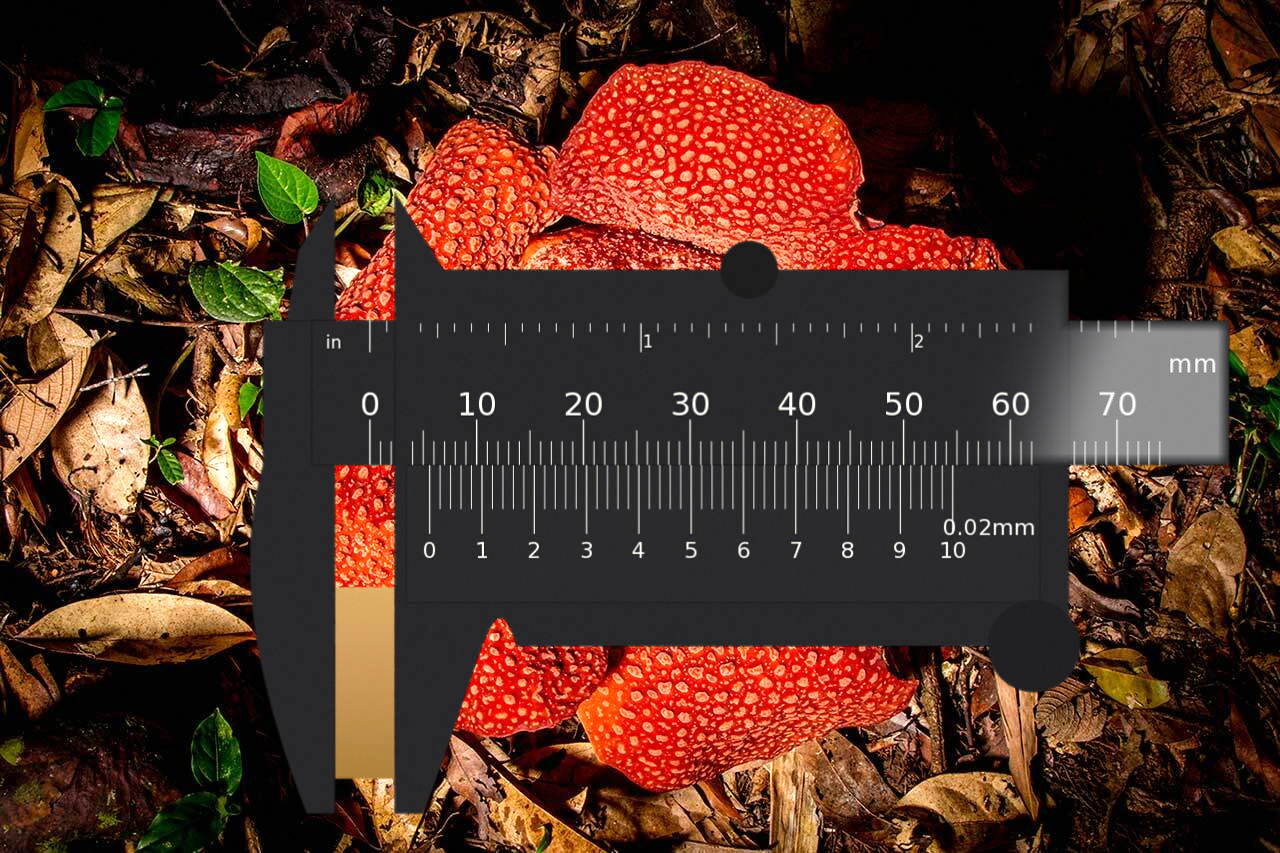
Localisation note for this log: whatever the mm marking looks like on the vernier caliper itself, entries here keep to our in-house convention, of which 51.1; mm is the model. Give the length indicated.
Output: 5.6; mm
